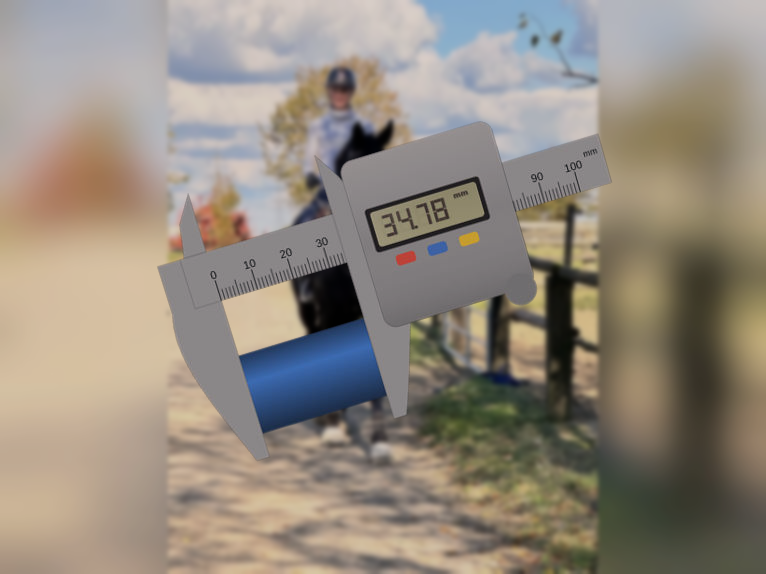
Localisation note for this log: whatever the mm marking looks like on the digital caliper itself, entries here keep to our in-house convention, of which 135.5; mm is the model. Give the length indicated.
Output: 34.78; mm
